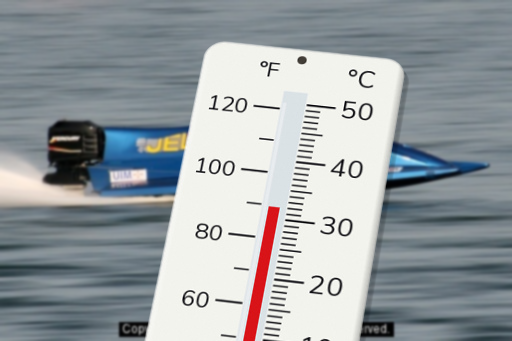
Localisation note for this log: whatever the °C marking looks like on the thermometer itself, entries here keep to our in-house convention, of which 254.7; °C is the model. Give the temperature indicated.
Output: 32; °C
